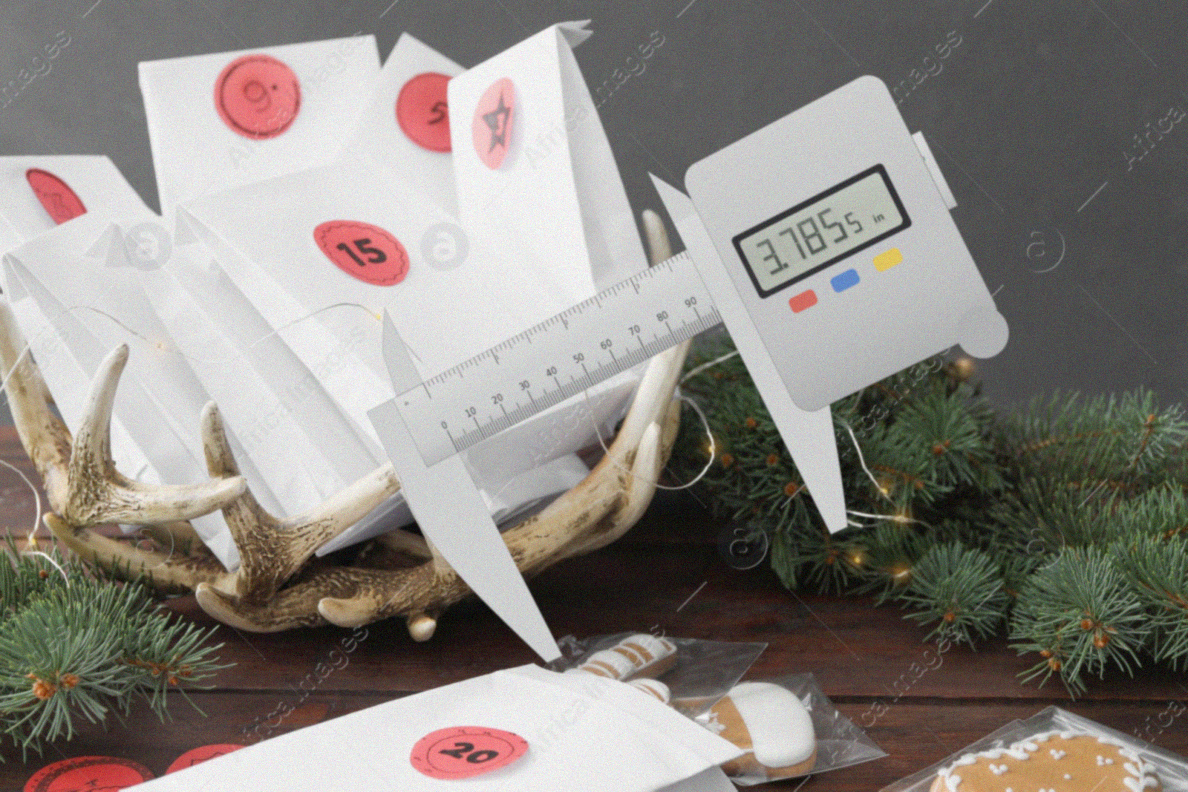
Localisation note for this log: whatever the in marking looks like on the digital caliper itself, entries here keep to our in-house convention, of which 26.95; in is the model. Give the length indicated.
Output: 3.7855; in
